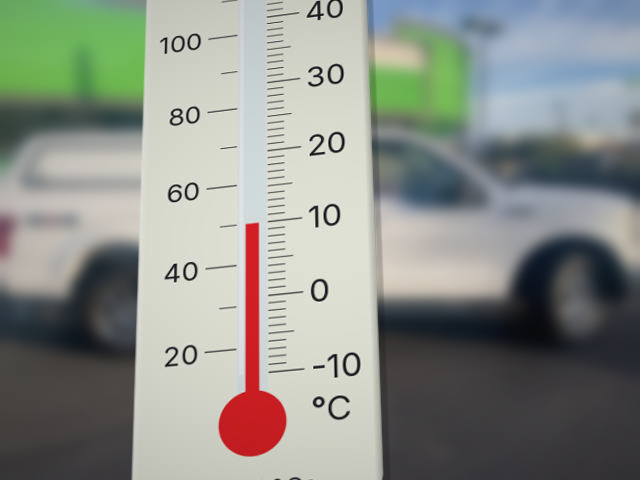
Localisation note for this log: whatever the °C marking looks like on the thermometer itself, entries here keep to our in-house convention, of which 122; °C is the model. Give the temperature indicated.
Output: 10; °C
